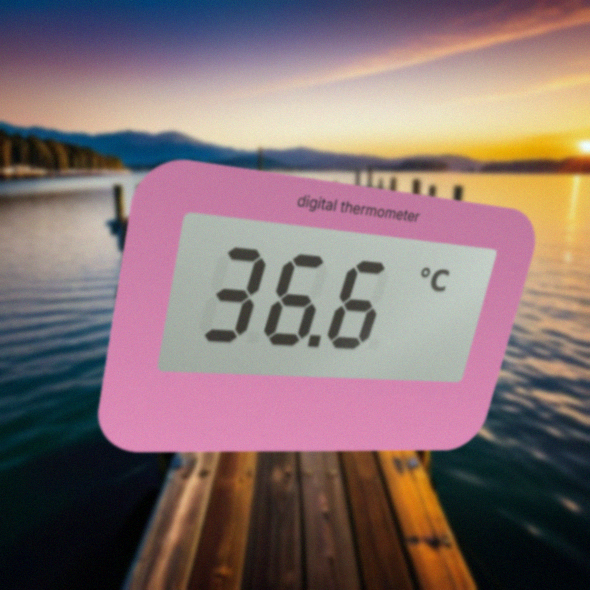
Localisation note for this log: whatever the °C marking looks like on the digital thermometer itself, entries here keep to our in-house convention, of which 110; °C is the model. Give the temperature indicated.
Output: 36.6; °C
